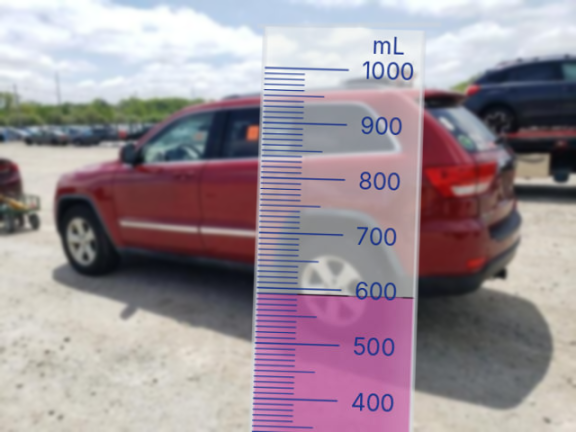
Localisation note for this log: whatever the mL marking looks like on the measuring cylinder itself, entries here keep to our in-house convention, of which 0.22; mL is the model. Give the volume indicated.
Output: 590; mL
